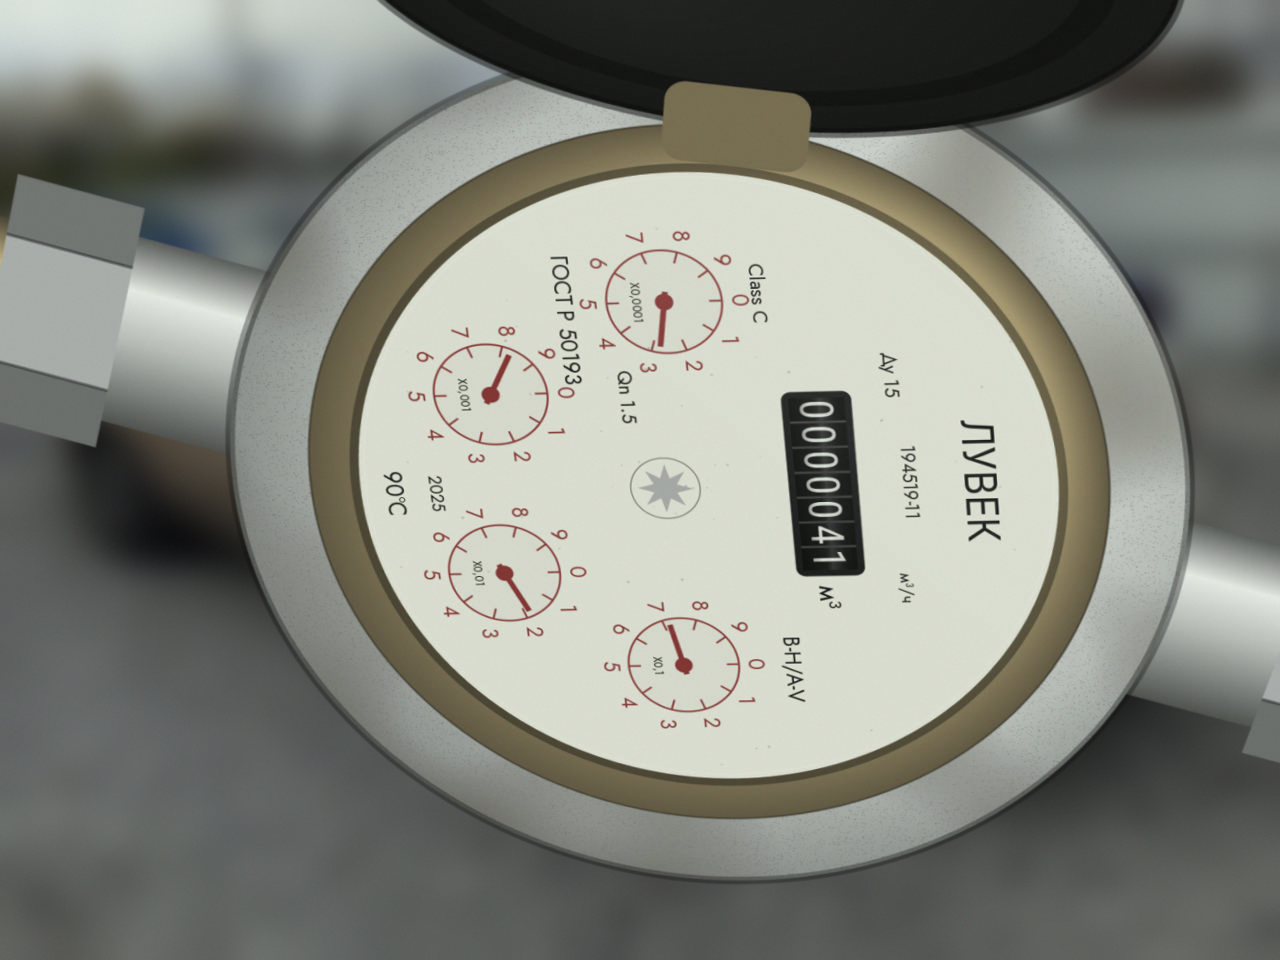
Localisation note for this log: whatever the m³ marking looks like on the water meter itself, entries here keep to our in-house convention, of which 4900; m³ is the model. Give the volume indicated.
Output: 41.7182; m³
